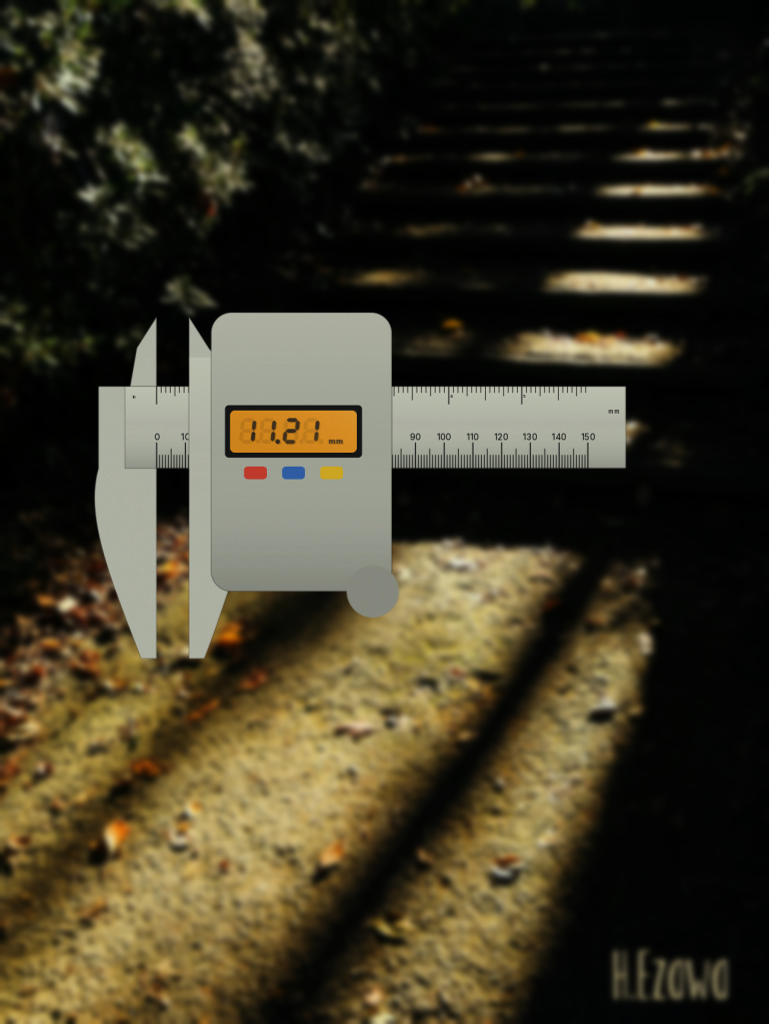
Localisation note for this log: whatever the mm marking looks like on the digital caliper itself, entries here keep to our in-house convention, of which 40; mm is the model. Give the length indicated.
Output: 11.21; mm
